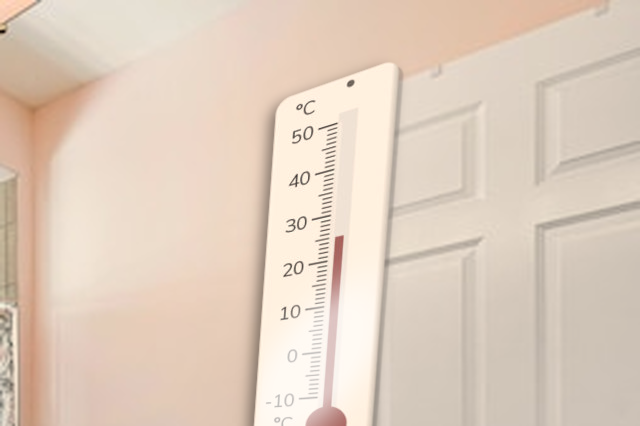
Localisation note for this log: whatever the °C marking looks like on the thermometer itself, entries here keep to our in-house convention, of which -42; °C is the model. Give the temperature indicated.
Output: 25; °C
